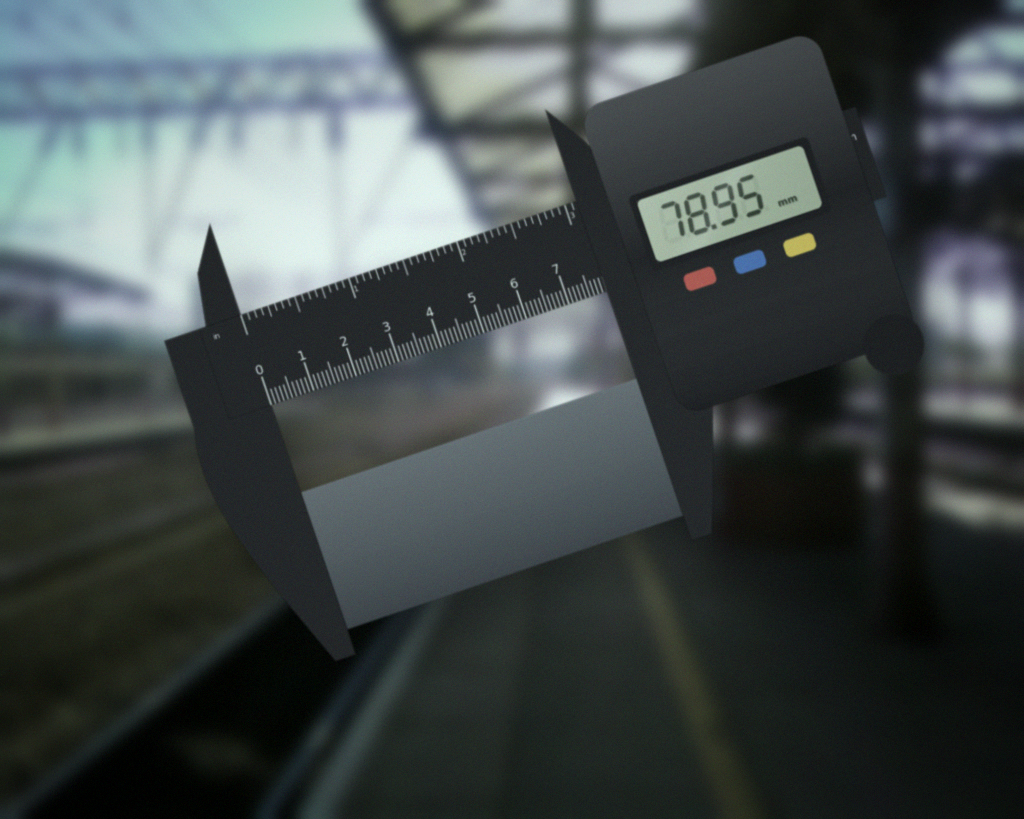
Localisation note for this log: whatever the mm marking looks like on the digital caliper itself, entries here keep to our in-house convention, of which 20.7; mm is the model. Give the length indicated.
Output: 78.95; mm
